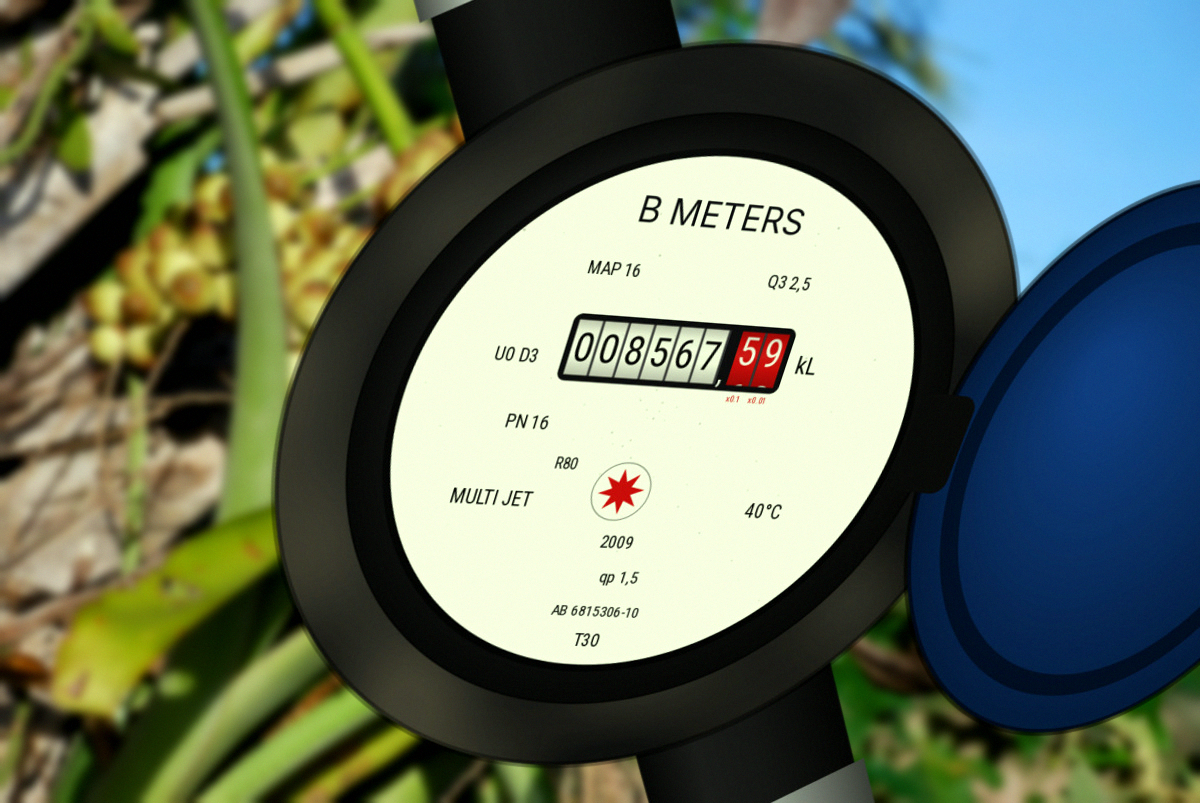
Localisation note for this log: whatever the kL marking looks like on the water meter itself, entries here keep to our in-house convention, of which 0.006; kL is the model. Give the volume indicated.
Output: 8567.59; kL
